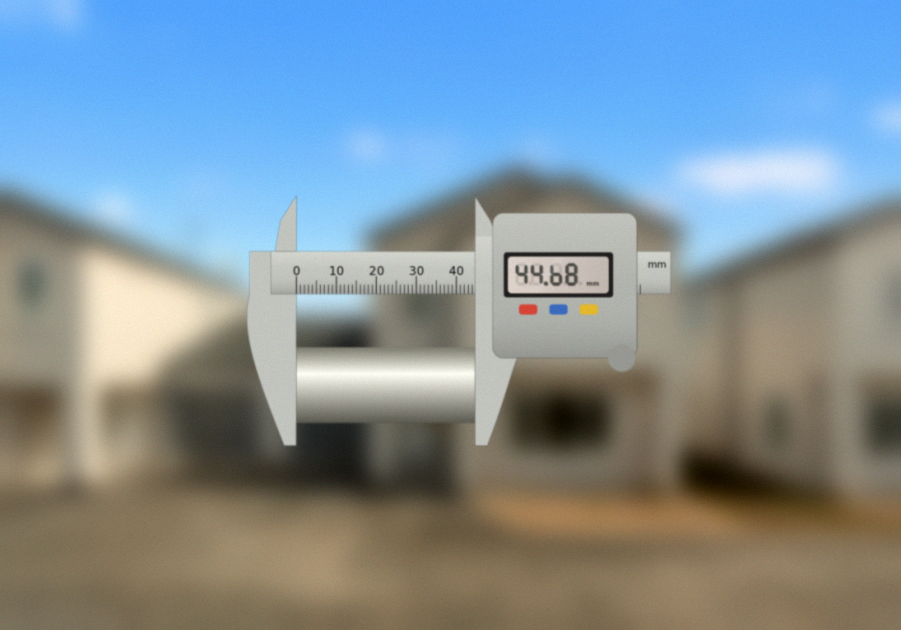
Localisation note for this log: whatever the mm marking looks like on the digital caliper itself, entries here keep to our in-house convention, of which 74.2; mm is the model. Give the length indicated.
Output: 44.68; mm
